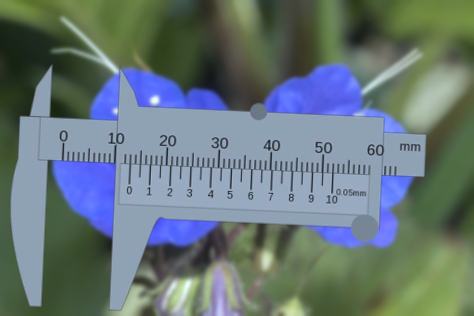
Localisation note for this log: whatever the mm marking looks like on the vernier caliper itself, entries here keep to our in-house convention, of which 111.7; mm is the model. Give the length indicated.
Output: 13.0; mm
